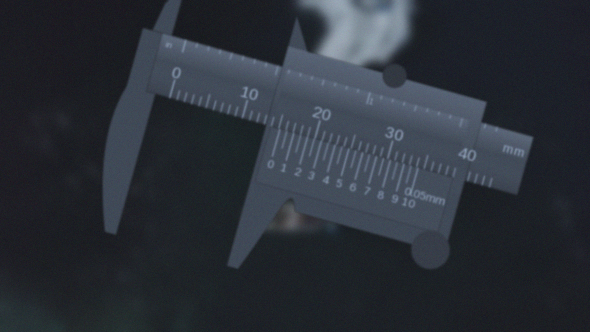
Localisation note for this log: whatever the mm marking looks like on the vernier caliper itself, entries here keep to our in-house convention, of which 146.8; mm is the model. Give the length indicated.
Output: 15.2; mm
